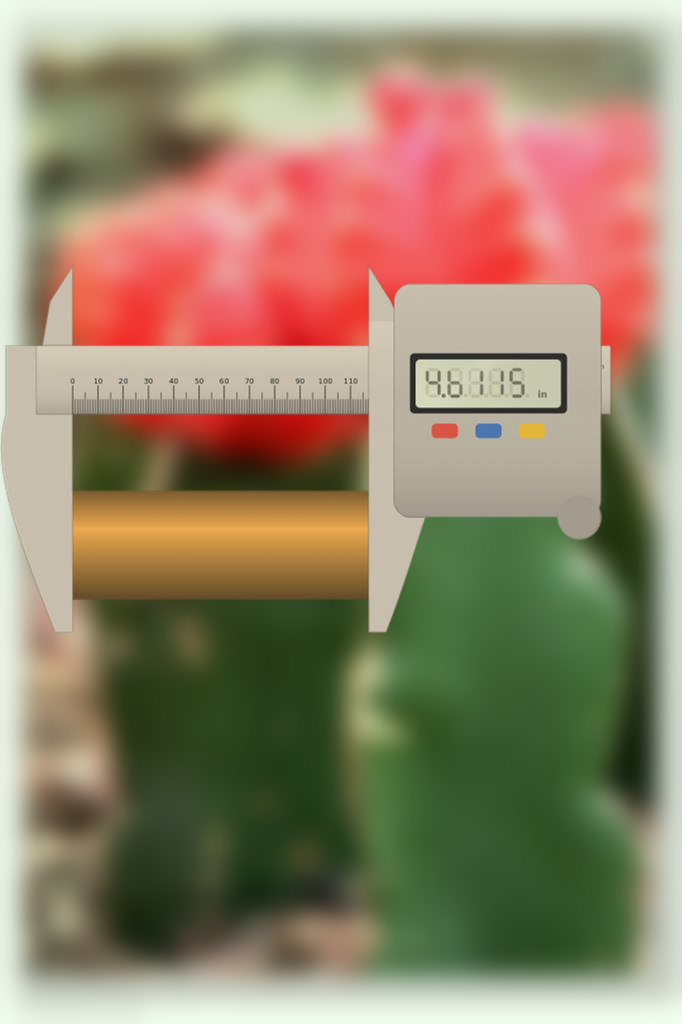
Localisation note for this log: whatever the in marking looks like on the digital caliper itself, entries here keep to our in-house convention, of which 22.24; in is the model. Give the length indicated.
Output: 4.6115; in
